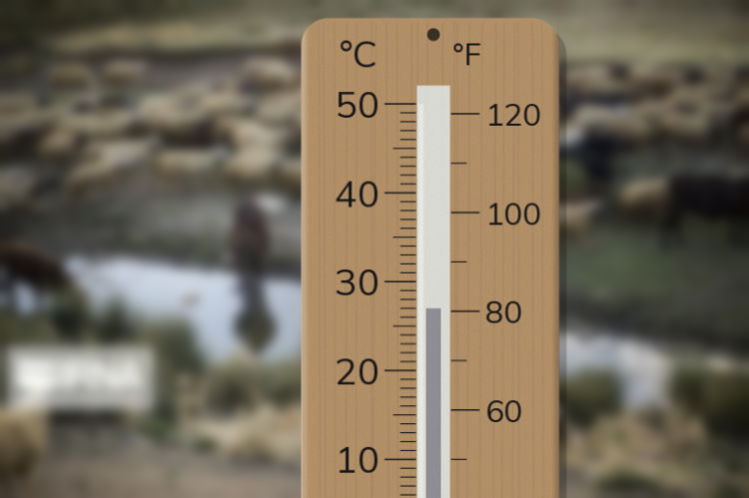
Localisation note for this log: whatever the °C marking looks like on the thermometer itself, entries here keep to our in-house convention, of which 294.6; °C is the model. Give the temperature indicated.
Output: 27; °C
